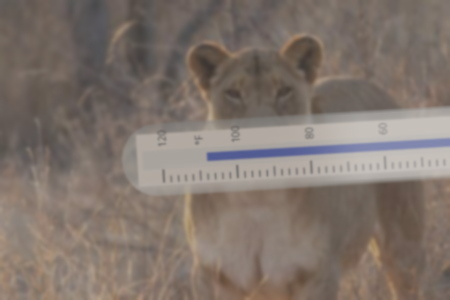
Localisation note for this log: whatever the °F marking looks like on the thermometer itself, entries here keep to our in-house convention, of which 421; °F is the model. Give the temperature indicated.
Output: 108; °F
